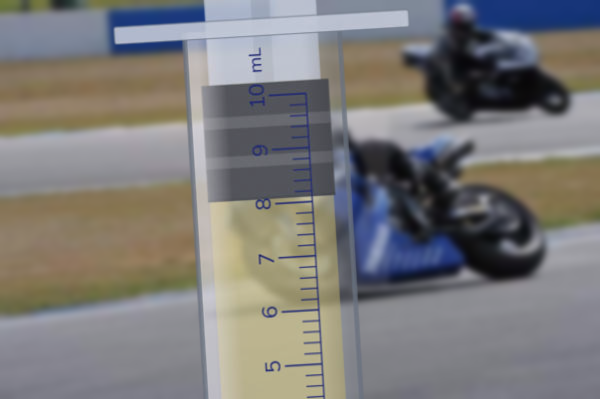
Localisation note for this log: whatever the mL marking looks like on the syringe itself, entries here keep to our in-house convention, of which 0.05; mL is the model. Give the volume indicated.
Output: 8.1; mL
